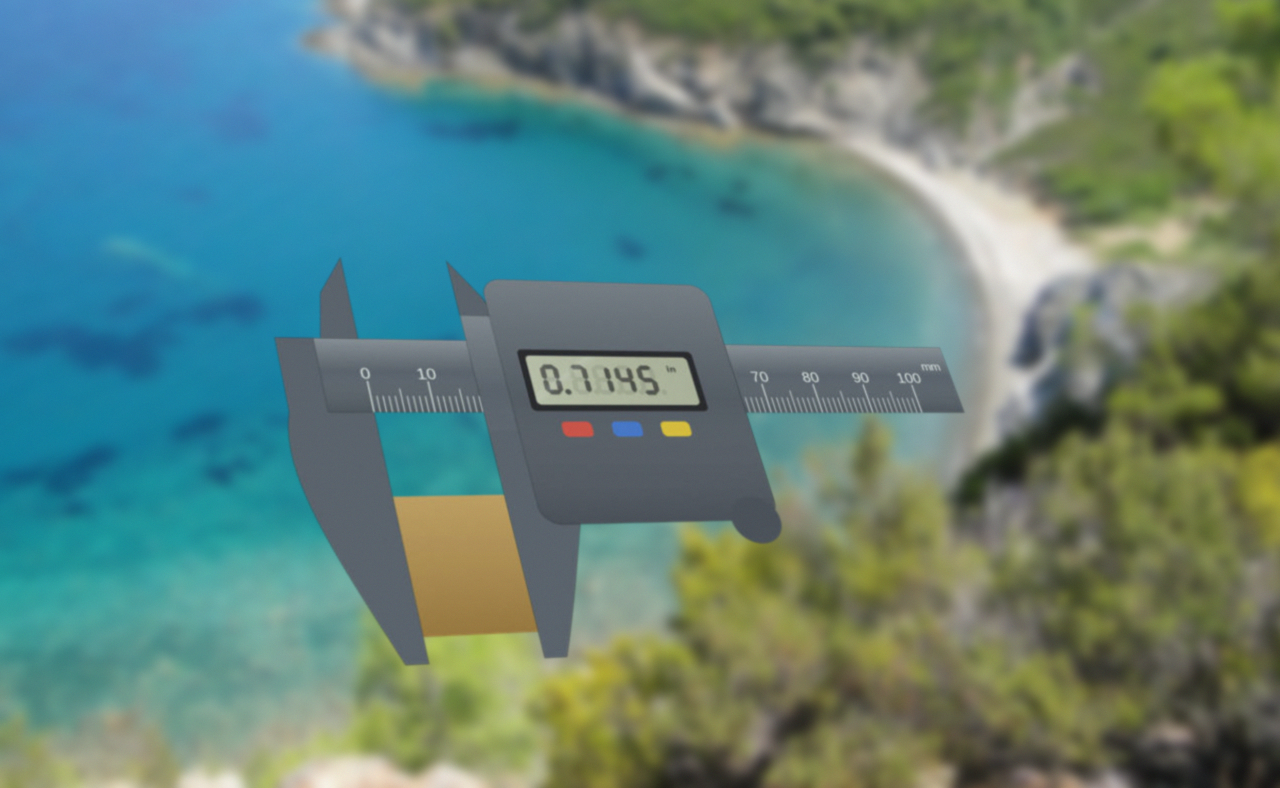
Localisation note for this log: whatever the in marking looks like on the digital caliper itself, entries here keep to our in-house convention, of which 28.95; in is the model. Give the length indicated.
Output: 0.7145; in
